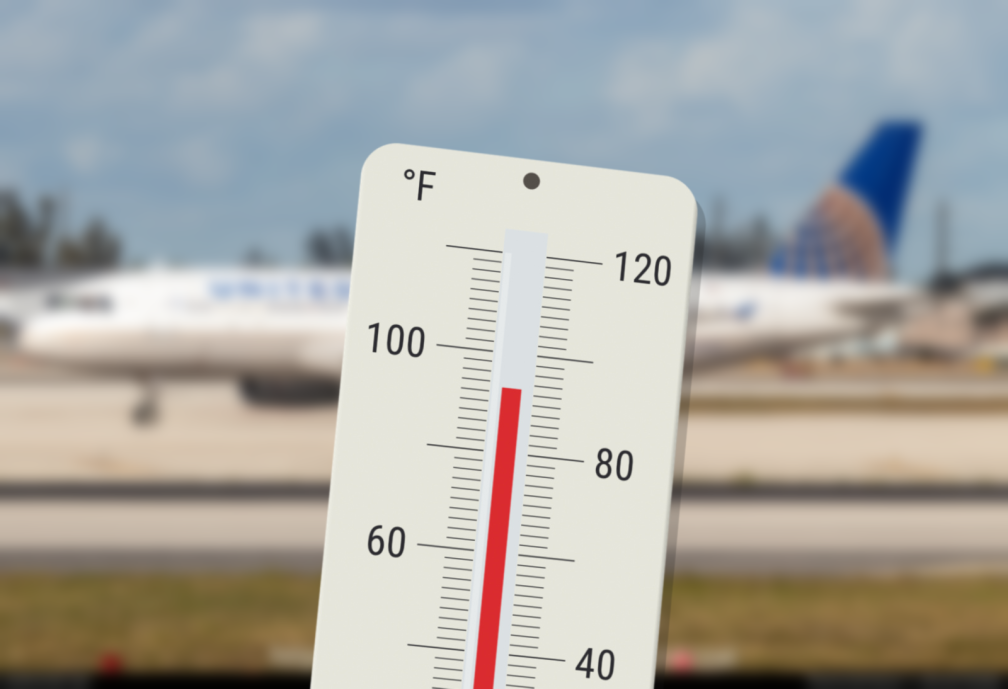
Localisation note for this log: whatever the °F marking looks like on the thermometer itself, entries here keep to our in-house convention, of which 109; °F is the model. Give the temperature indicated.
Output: 93; °F
